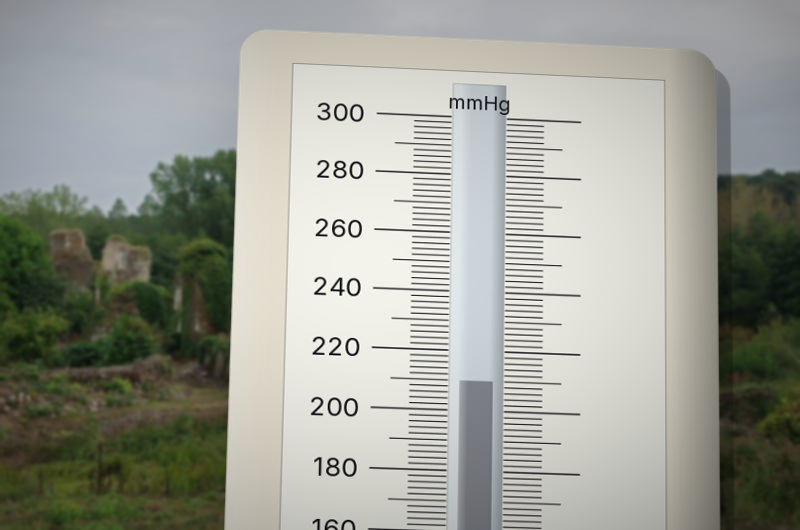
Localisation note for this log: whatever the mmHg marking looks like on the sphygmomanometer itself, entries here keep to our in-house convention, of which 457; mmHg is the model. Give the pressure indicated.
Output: 210; mmHg
